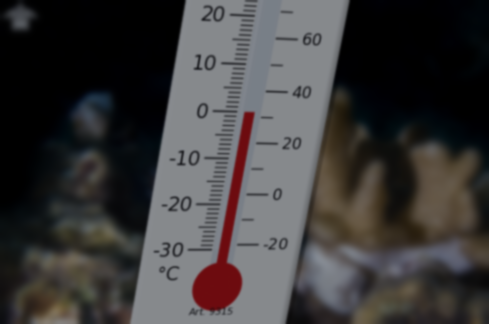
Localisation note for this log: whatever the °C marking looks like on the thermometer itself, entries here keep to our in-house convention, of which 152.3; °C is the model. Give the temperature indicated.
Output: 0; °C
